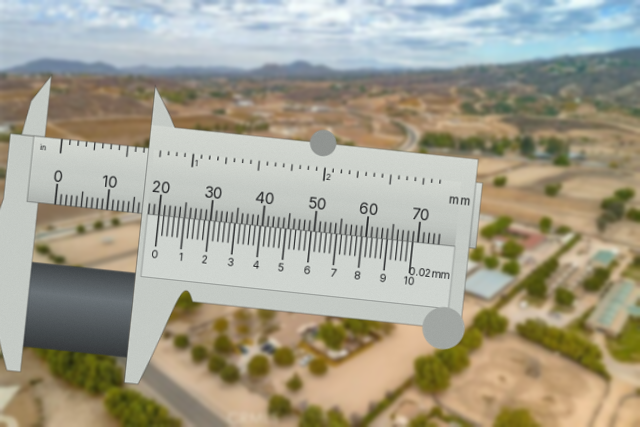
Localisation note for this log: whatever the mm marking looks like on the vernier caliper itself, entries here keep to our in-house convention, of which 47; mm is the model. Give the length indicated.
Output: 20.0; mm
